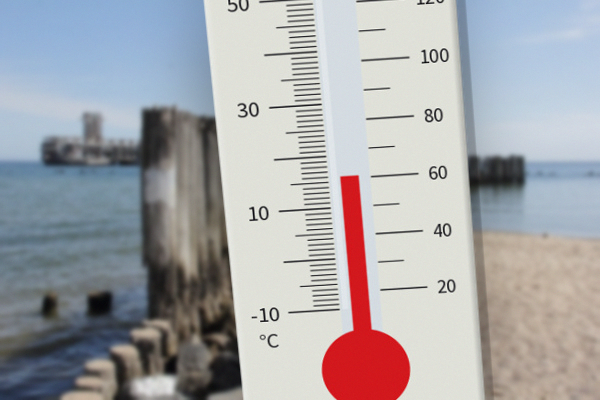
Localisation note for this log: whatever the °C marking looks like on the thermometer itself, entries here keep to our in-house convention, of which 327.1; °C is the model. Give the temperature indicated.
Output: 16; °C
